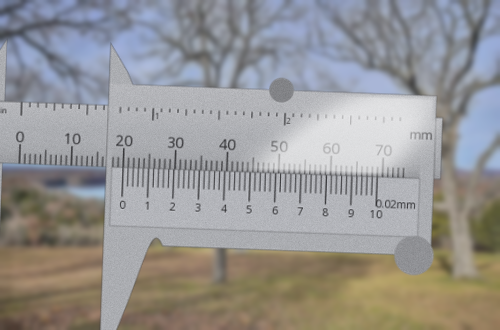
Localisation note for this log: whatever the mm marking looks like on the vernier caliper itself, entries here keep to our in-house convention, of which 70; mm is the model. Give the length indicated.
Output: 20.0; mm
